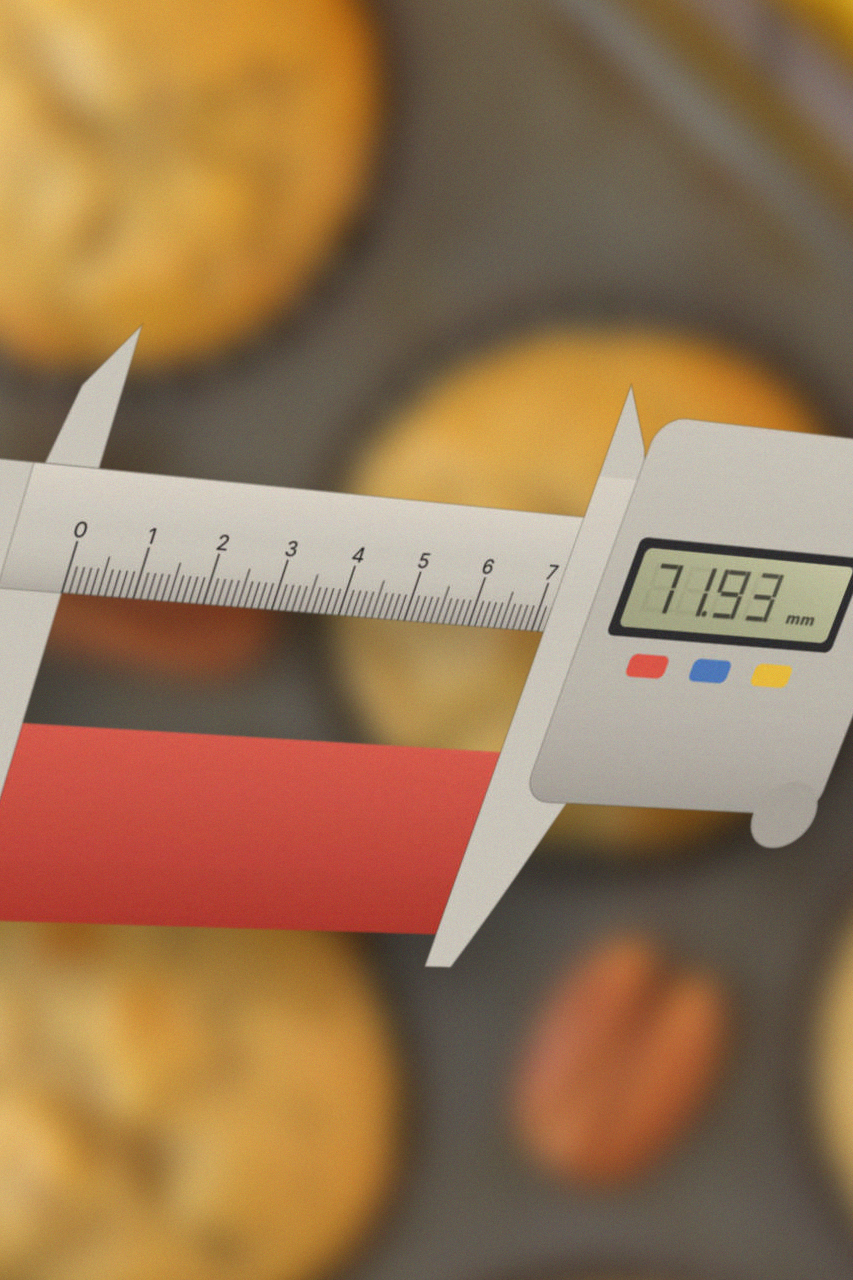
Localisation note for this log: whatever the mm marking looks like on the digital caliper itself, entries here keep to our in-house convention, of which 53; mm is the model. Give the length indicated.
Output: 71.93; mm
